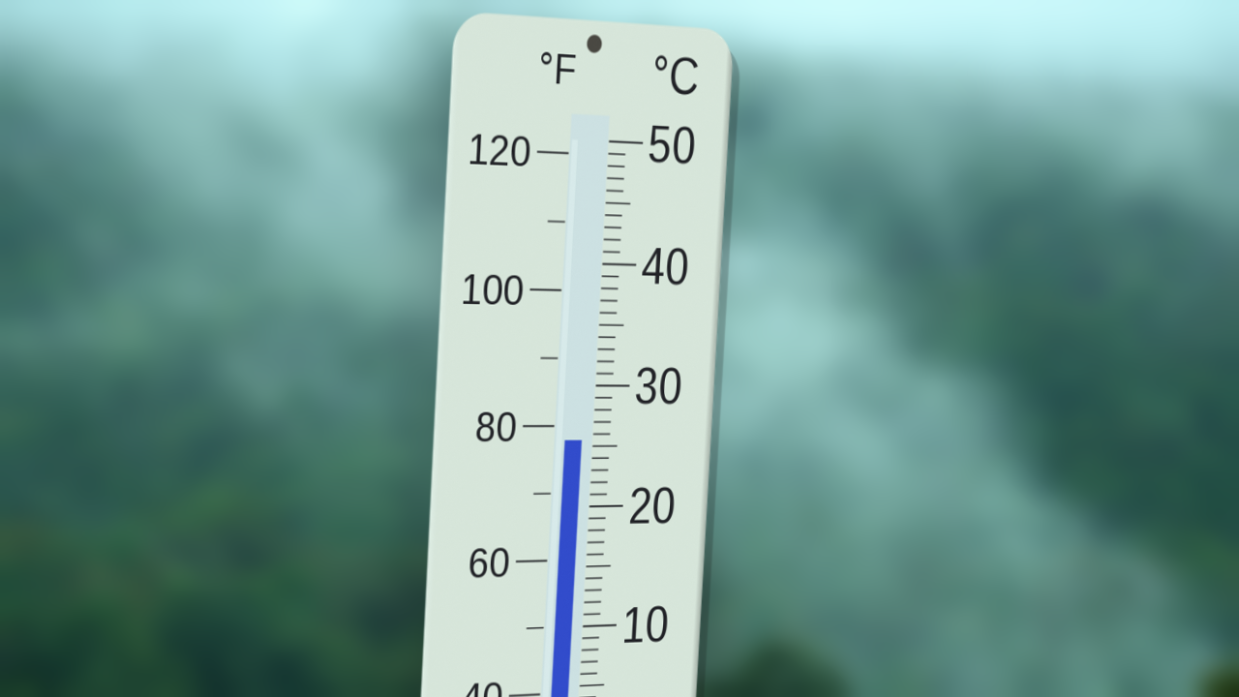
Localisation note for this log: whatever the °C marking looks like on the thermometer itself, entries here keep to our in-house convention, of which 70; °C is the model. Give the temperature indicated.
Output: 25.5; °C
